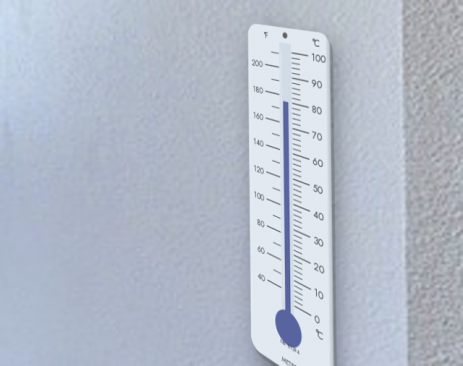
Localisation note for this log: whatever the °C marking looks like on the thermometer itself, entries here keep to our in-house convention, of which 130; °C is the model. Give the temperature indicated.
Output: 80; °C
